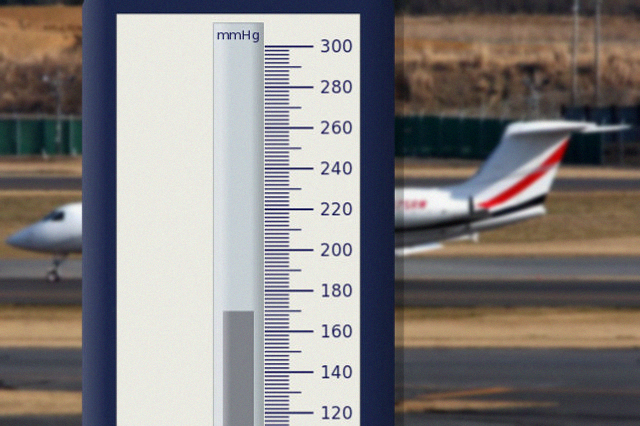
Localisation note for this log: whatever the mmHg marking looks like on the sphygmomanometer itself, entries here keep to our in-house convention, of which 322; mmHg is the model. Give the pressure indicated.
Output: 170; mmHg
